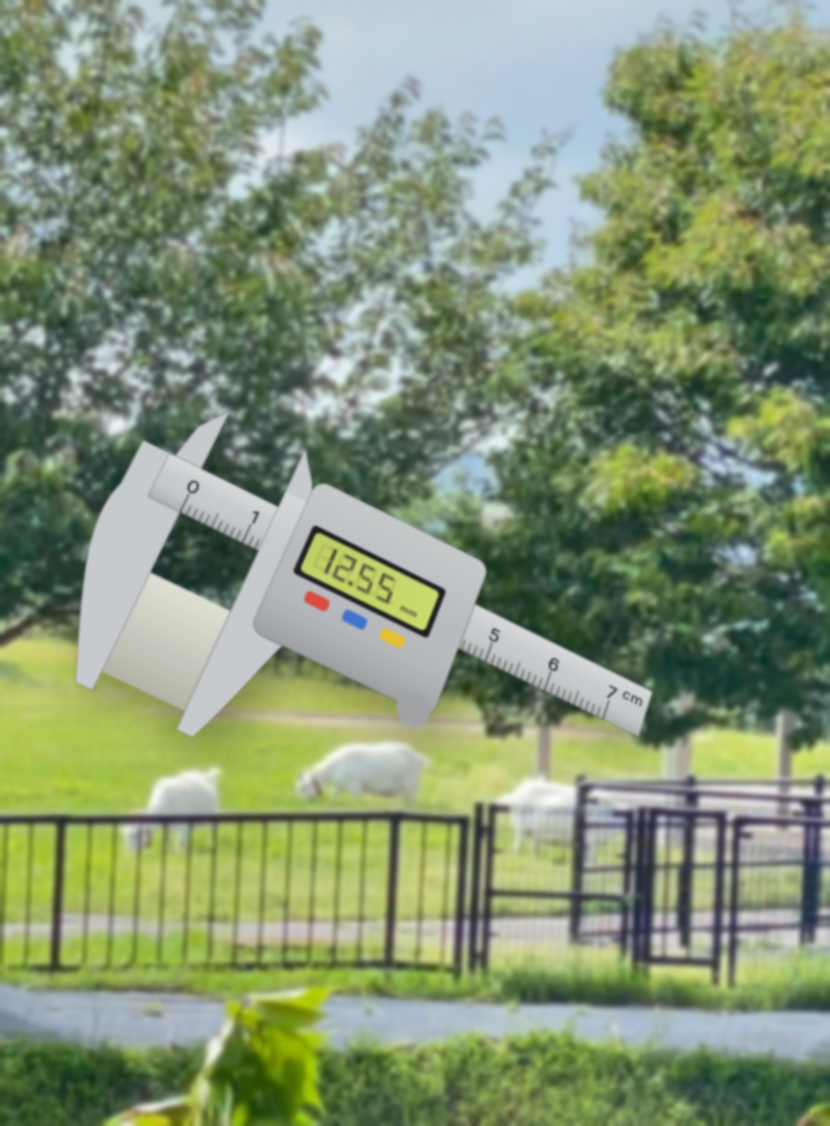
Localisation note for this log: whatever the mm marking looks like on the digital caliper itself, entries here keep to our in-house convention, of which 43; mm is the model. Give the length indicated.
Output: 12.55; mm
